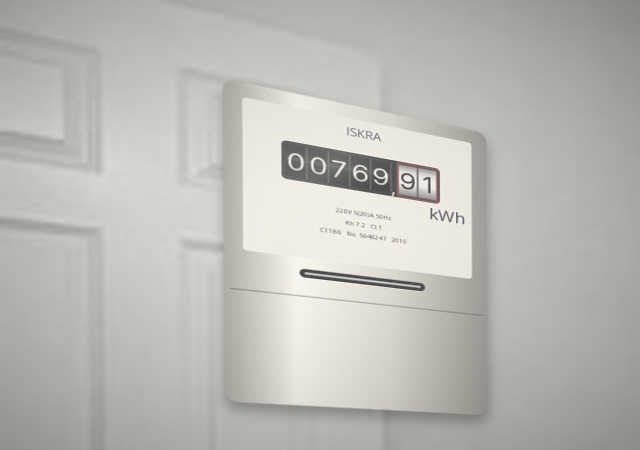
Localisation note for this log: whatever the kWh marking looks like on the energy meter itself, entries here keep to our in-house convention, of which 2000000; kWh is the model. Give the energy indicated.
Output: 769.91; kWh
